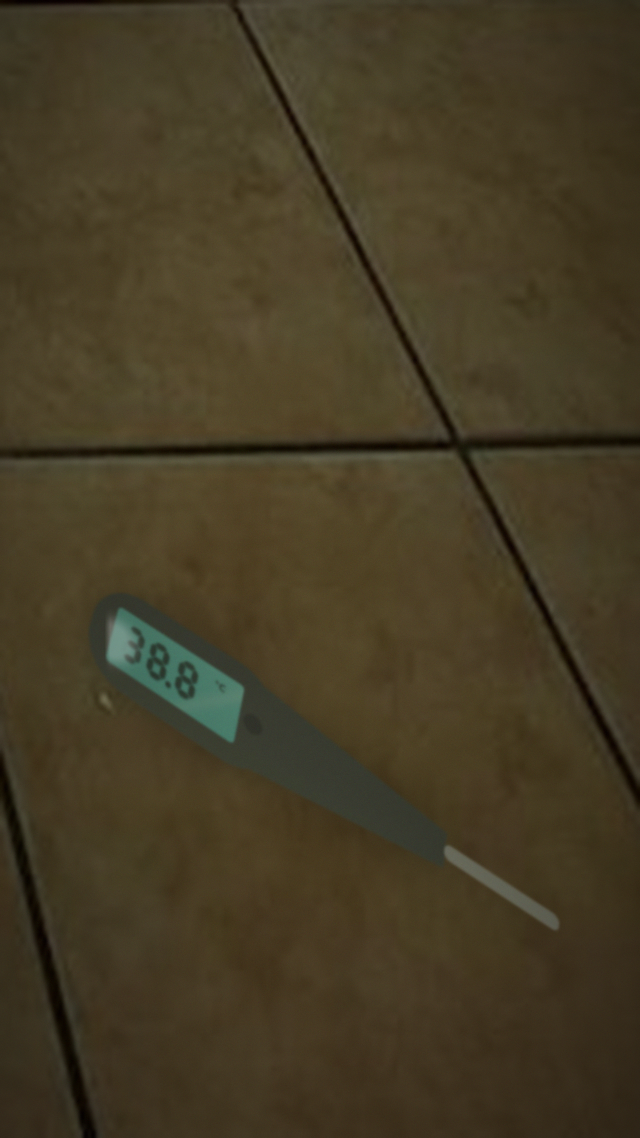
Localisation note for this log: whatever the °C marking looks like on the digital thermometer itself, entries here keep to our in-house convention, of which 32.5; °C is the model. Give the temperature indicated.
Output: 38.8; °C
